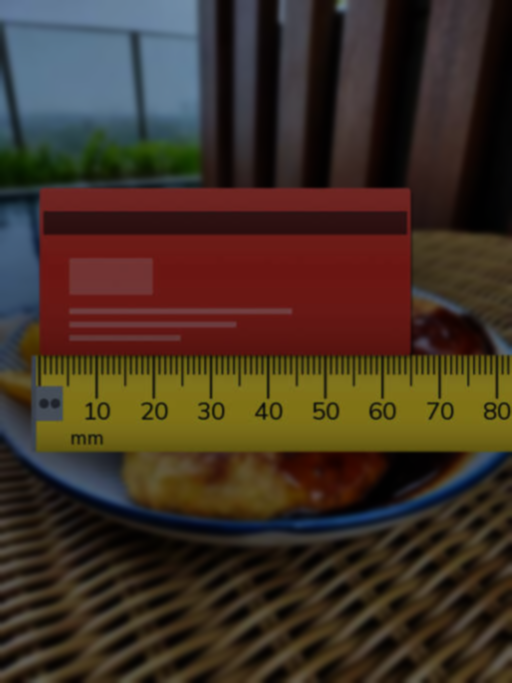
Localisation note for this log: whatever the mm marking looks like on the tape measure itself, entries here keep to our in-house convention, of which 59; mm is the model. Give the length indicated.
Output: 65; mm
